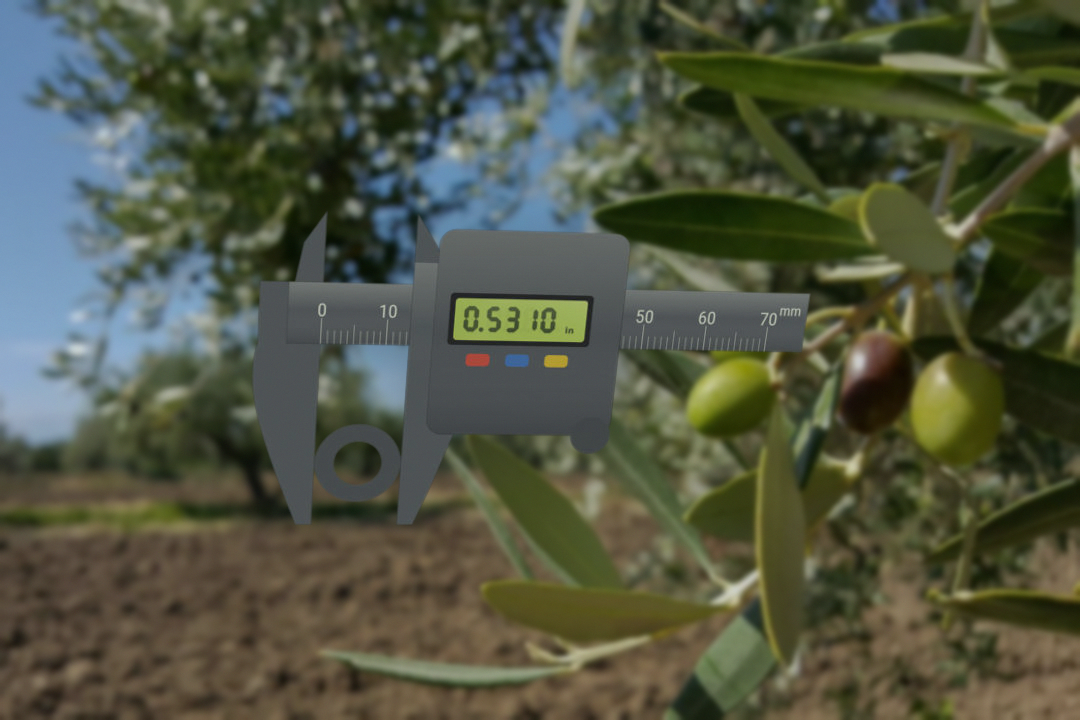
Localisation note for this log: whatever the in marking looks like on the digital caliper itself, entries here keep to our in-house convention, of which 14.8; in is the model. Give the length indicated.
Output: 0.5310; in
